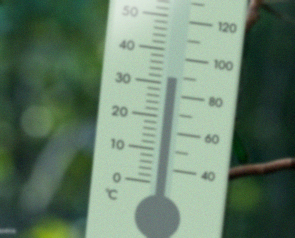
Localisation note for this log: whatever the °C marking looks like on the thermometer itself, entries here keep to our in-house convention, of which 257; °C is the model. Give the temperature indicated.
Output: 32; °C
